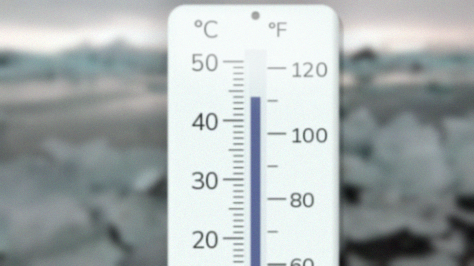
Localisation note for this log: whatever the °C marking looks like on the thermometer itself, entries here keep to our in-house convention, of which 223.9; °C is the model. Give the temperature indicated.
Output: 44; °C
